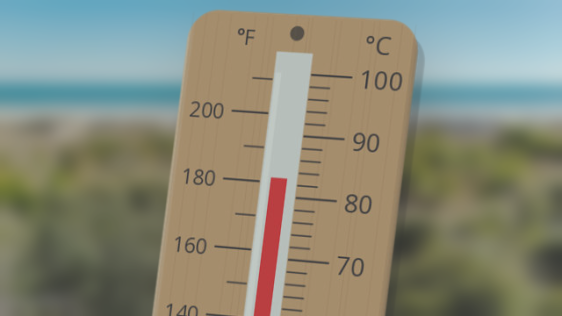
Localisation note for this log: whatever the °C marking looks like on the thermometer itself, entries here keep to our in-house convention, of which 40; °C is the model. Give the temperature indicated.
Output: 83; °C
